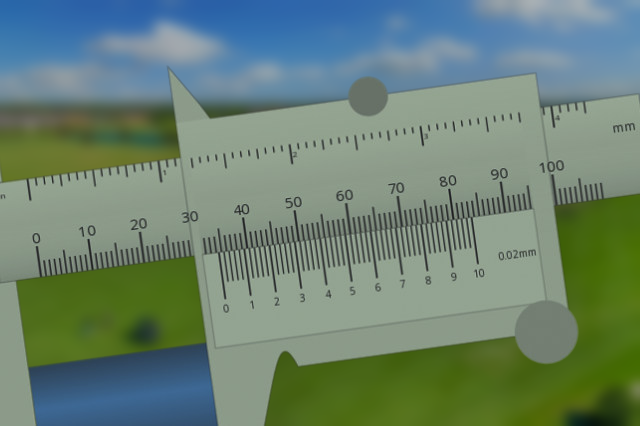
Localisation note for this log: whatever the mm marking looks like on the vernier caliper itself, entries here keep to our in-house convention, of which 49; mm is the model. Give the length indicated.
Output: 34.5; mm
